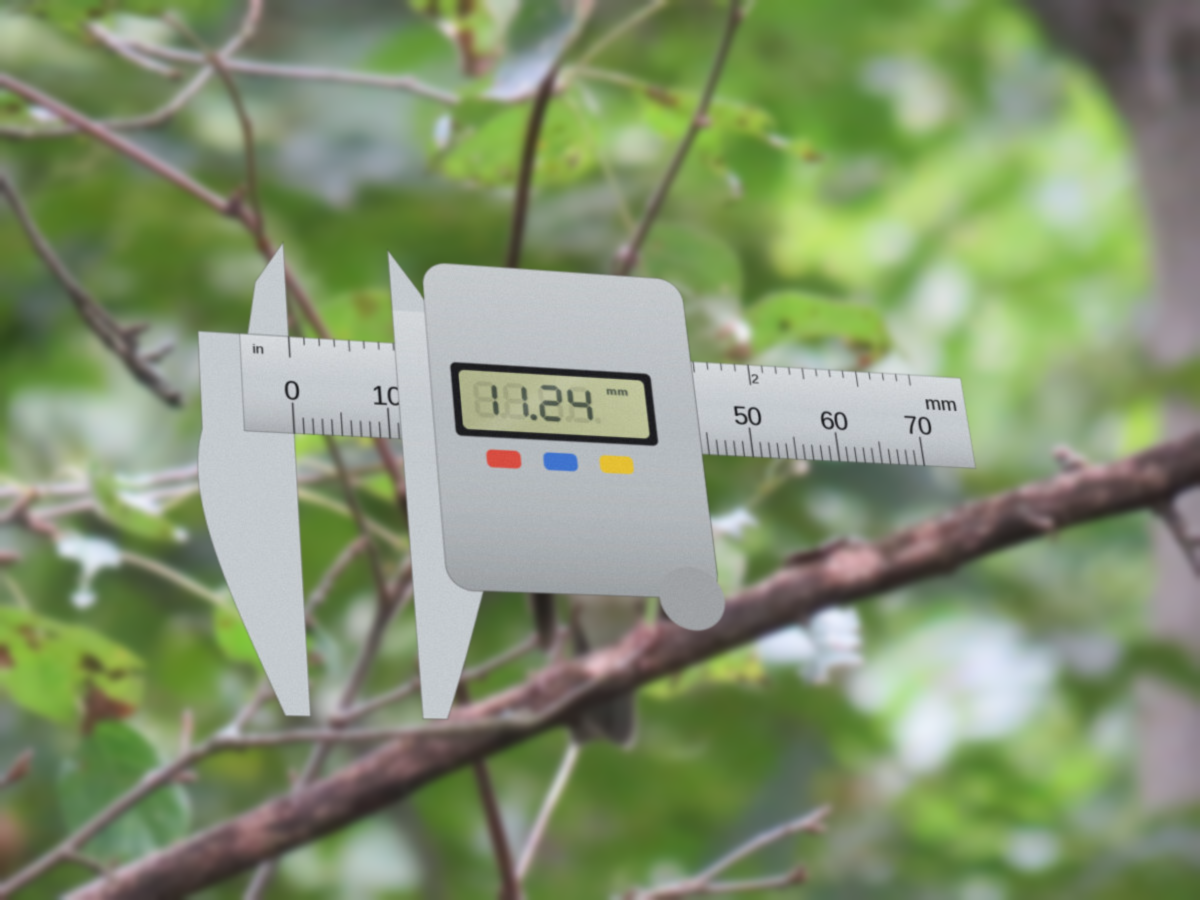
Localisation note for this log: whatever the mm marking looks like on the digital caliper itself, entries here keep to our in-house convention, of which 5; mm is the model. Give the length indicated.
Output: 11.24; mm
